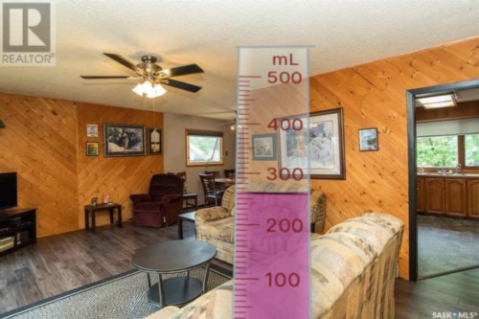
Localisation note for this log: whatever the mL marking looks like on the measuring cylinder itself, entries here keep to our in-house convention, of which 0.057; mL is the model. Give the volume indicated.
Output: 260; mL
